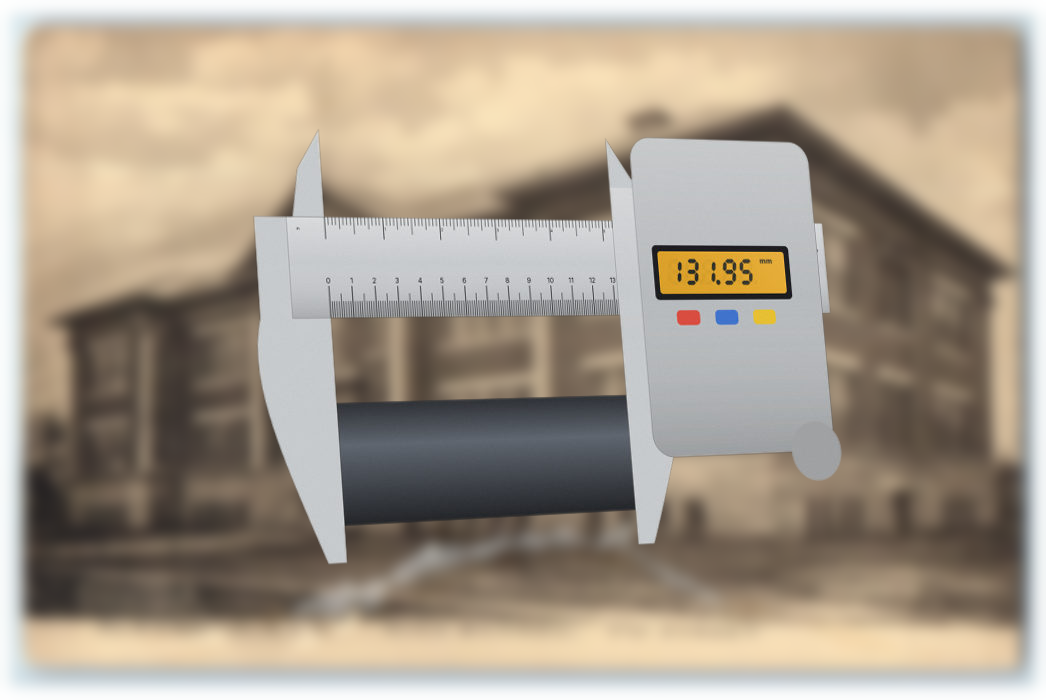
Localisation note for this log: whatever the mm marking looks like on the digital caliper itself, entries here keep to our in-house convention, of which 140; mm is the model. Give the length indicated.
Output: 131.95; mm
